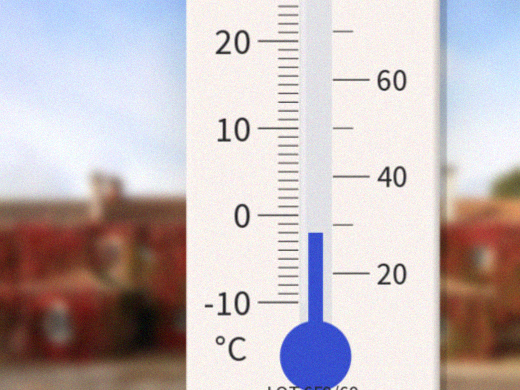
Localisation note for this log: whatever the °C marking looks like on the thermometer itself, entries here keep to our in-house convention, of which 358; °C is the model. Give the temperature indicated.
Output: -2; °C
